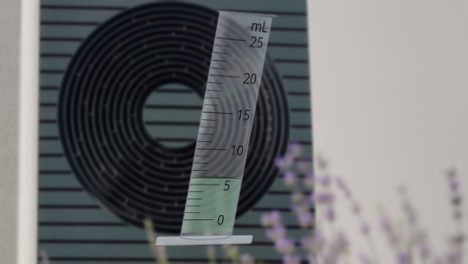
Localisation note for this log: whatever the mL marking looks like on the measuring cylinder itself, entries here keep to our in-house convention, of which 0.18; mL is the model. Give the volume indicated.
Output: 6; mL
